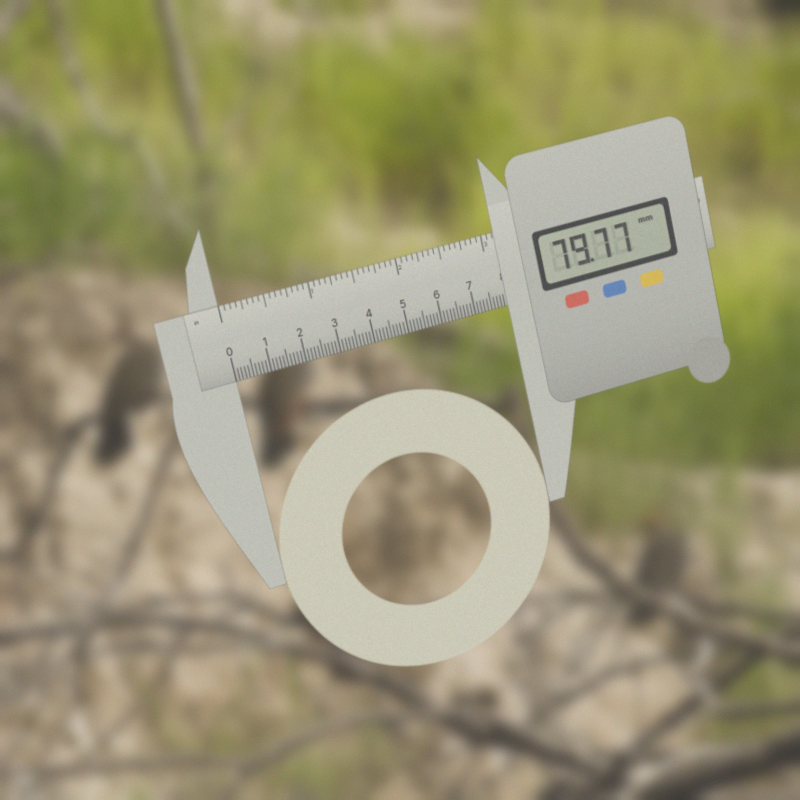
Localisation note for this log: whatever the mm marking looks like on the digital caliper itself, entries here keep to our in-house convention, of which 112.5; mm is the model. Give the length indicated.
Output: 79.77; mm
